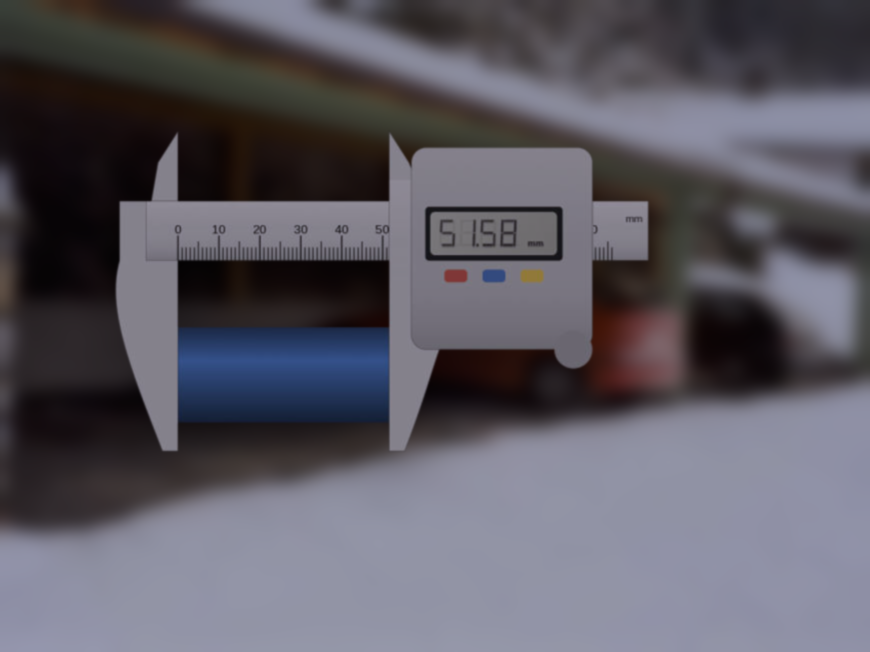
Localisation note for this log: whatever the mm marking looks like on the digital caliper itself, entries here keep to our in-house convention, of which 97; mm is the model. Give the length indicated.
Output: 51.58; mm
